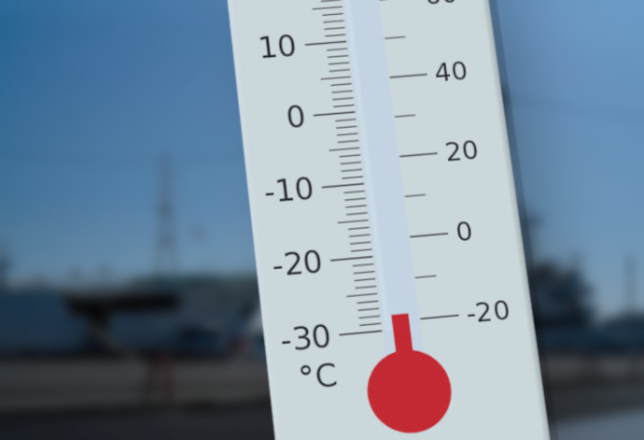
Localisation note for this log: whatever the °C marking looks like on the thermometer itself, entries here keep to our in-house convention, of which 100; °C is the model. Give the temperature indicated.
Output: -28; °C
